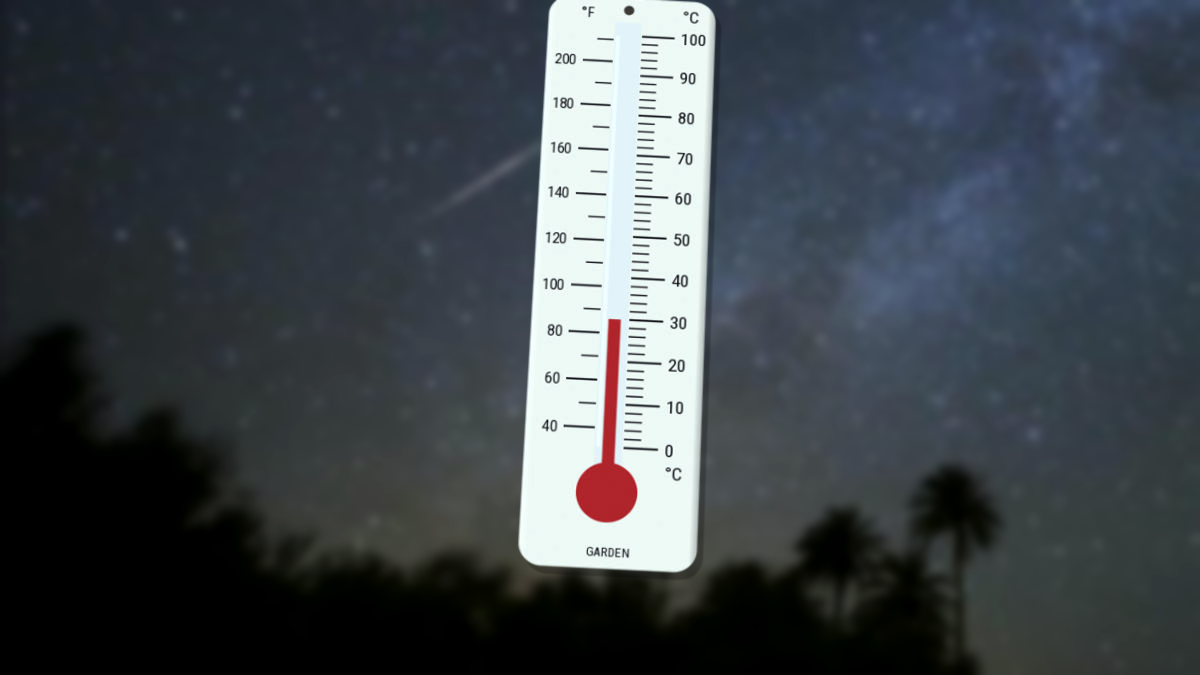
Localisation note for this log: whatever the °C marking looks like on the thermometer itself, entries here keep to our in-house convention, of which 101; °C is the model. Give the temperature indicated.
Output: 30; °C
